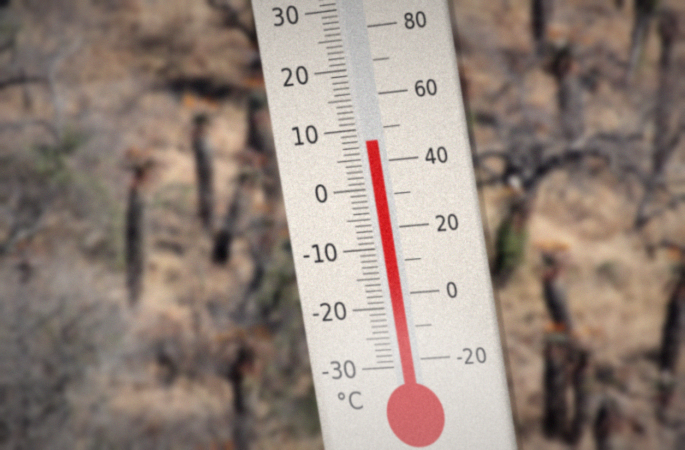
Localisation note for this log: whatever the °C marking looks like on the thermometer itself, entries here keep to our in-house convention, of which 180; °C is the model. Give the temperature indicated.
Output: 8; °C
